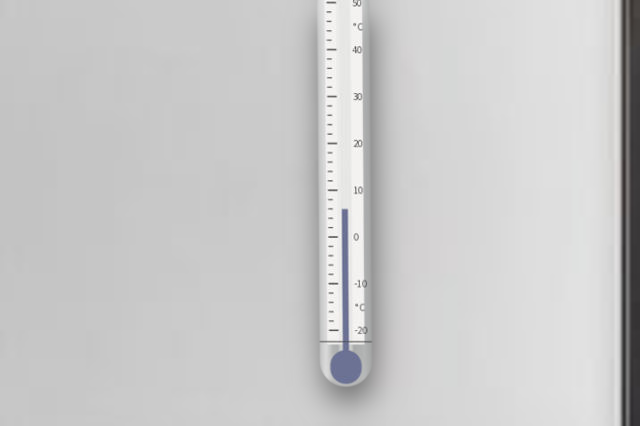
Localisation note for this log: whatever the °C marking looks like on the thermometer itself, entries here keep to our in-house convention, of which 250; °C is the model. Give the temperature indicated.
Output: 6; °C
